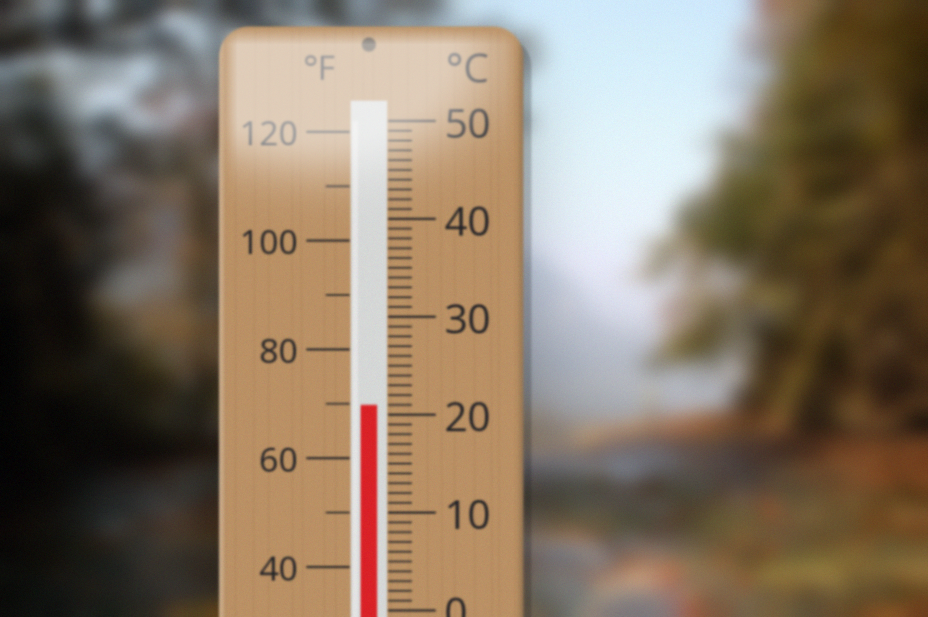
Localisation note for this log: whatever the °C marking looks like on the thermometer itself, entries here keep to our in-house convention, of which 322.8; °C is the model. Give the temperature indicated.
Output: 21; °C
